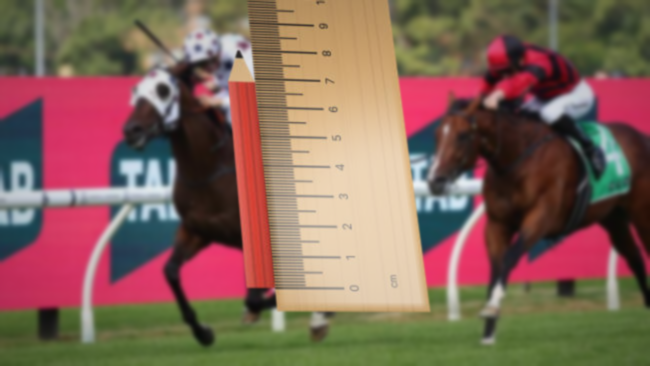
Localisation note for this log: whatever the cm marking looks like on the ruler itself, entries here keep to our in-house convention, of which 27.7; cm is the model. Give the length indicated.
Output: 8; cm
